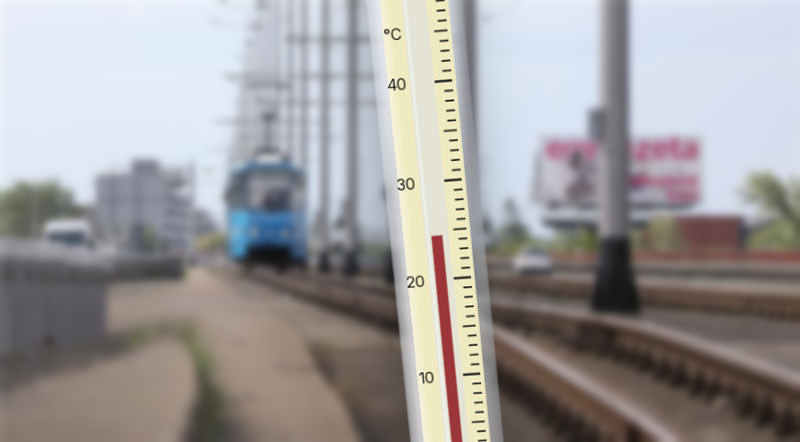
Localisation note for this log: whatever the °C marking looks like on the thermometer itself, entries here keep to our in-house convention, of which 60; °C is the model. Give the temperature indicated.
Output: 24.5; °C
